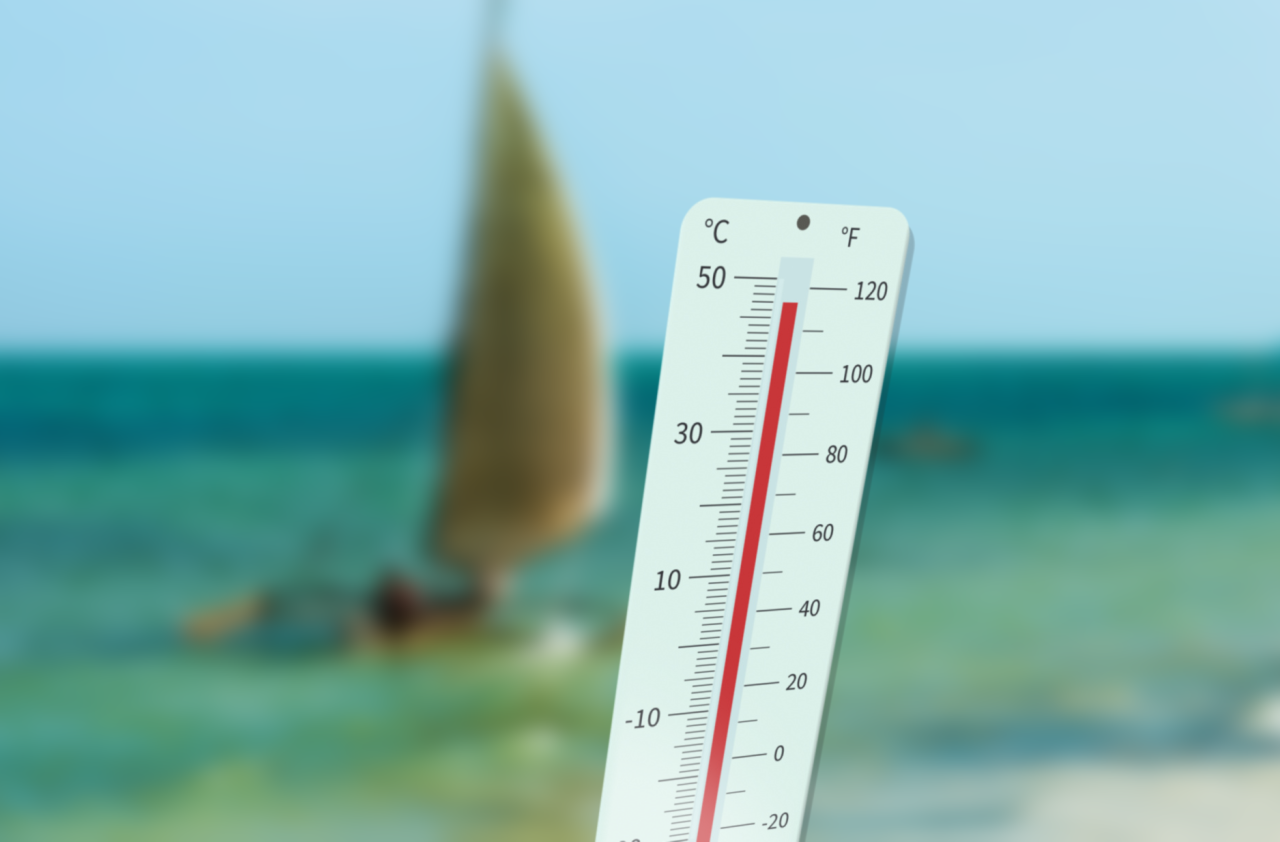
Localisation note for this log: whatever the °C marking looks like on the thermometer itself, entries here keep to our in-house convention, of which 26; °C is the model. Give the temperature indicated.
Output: 47; °C
